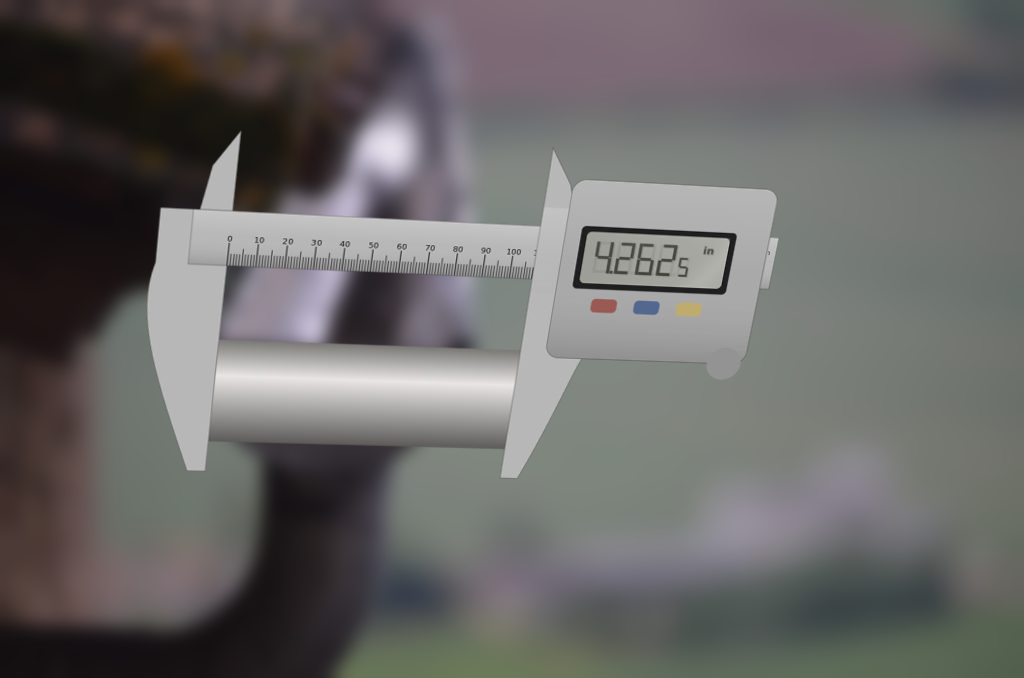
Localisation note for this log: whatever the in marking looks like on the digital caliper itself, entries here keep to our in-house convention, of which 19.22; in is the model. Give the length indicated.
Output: 4.2625; in
